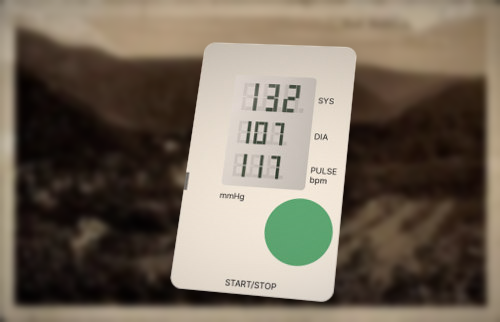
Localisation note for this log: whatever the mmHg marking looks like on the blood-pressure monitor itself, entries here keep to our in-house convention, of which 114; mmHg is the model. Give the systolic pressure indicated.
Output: 132; mmHg
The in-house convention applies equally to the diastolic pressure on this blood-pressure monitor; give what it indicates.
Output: 107; mmHg
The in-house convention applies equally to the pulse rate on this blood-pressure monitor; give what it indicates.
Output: 117; bpm
